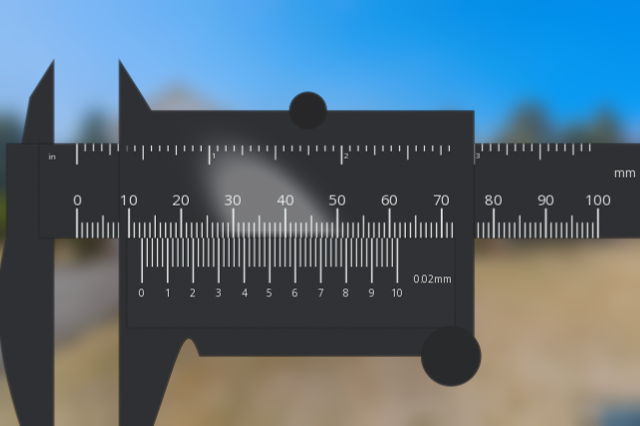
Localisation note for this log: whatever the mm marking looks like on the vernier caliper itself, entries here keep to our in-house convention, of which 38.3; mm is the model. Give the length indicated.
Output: 12.5; mm
